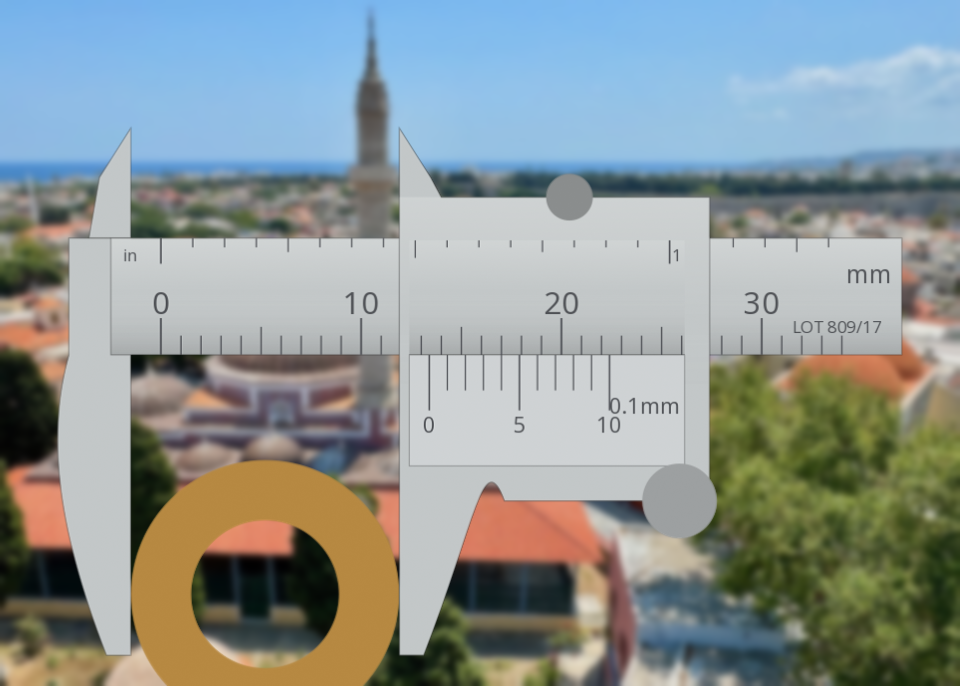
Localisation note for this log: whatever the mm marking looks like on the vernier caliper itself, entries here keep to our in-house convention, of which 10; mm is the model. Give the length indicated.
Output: 13.4; mm
